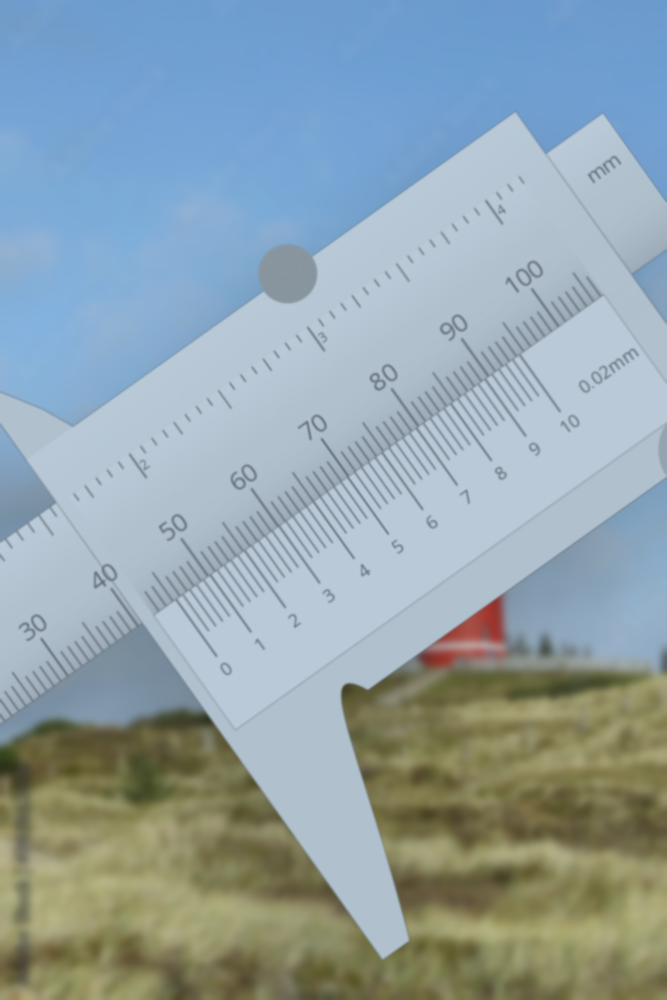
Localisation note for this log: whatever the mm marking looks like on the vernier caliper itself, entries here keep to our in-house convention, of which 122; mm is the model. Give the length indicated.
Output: 45.4; mm
